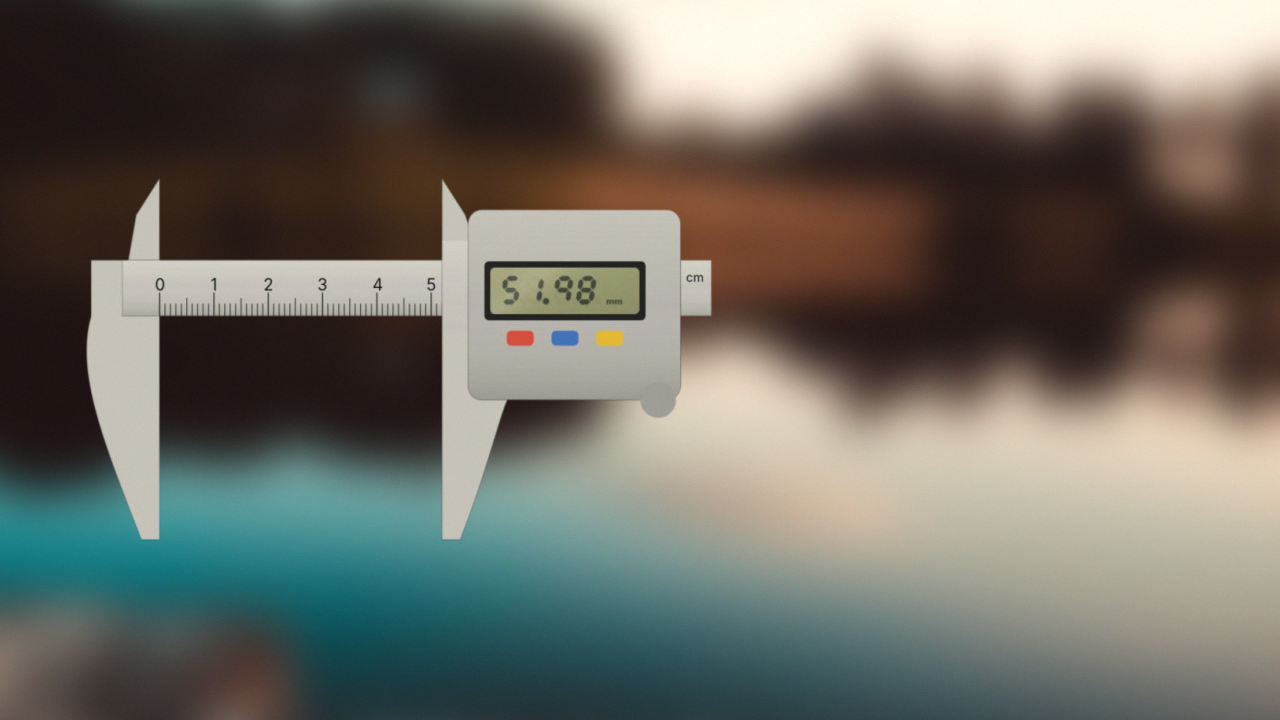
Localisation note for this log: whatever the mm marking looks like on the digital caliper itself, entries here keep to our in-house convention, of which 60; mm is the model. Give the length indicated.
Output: 51.98; mm
